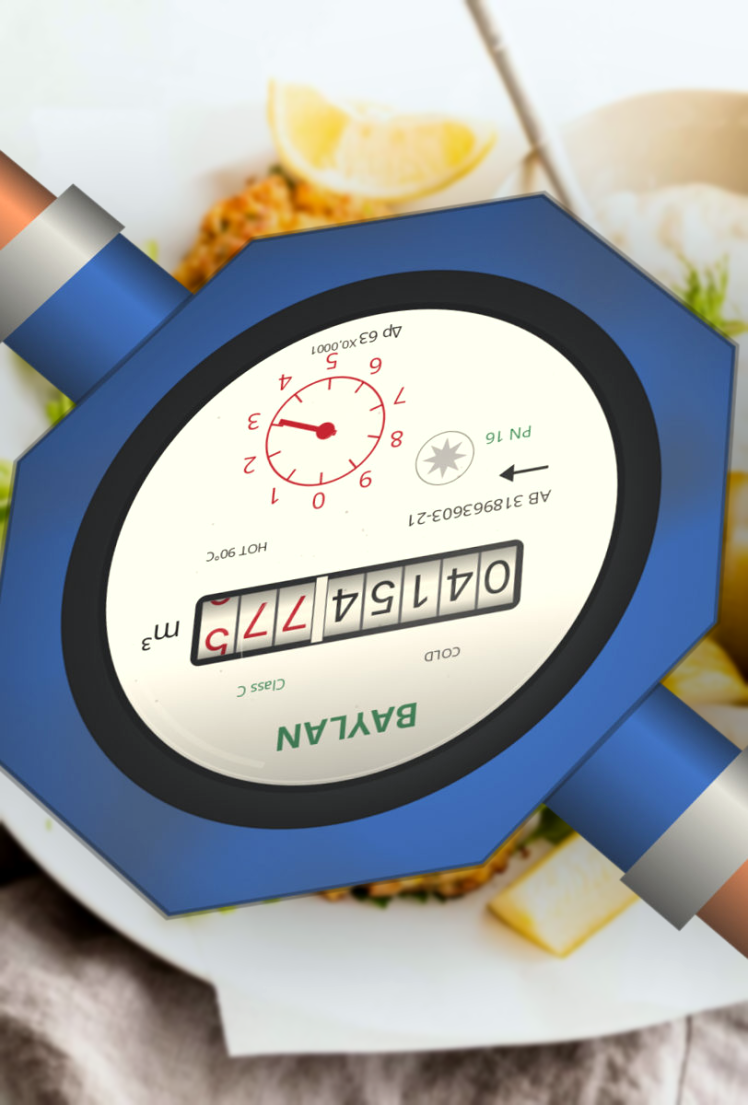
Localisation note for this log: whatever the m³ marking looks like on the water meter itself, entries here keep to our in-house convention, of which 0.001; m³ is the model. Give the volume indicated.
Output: 4154.7753; m³
